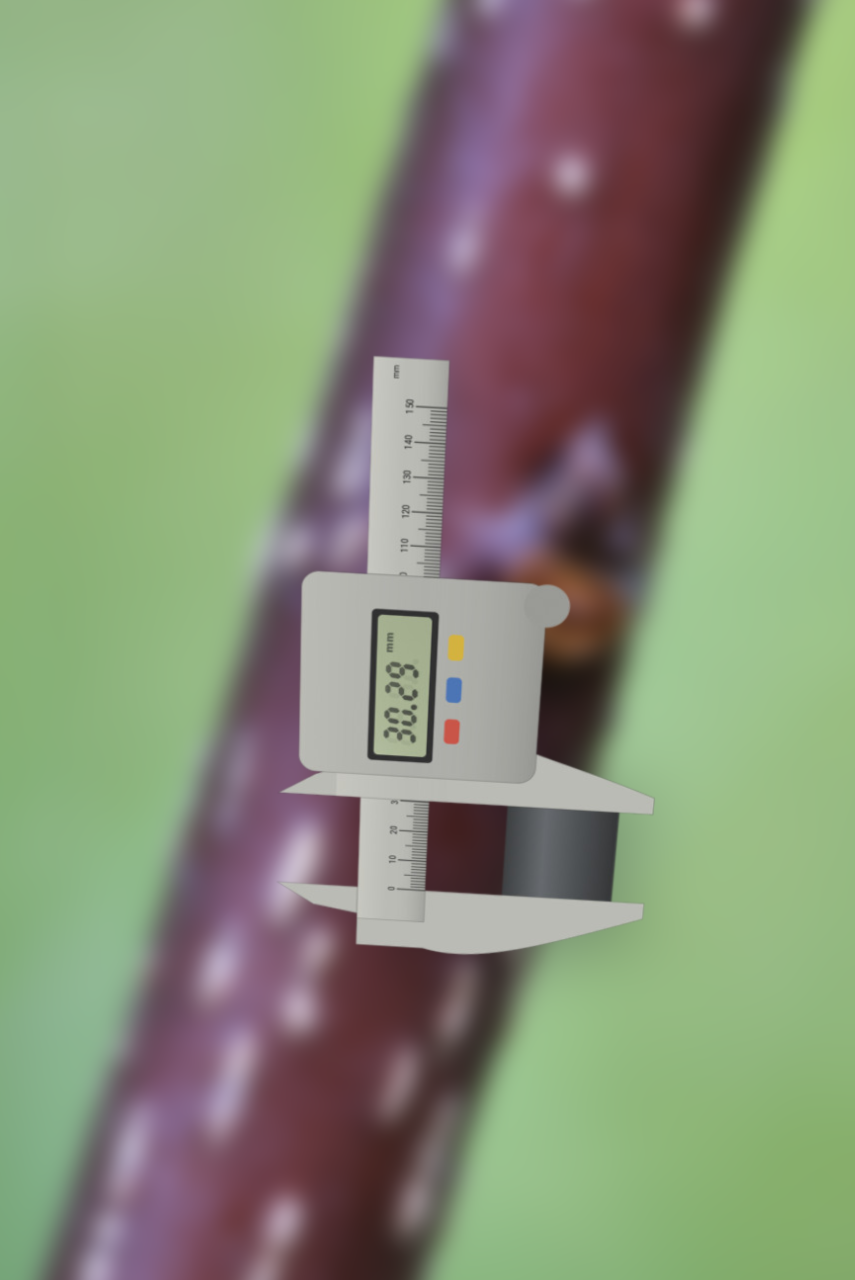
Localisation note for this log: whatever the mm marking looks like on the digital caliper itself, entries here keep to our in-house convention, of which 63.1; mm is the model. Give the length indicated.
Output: 30.29; mm
